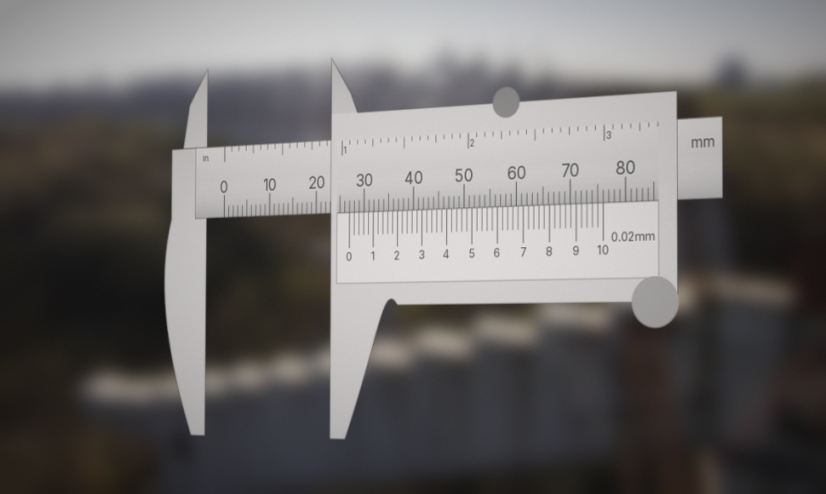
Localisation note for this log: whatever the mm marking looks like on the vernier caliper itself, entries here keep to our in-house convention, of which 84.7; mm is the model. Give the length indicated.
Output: 27.0; mm
